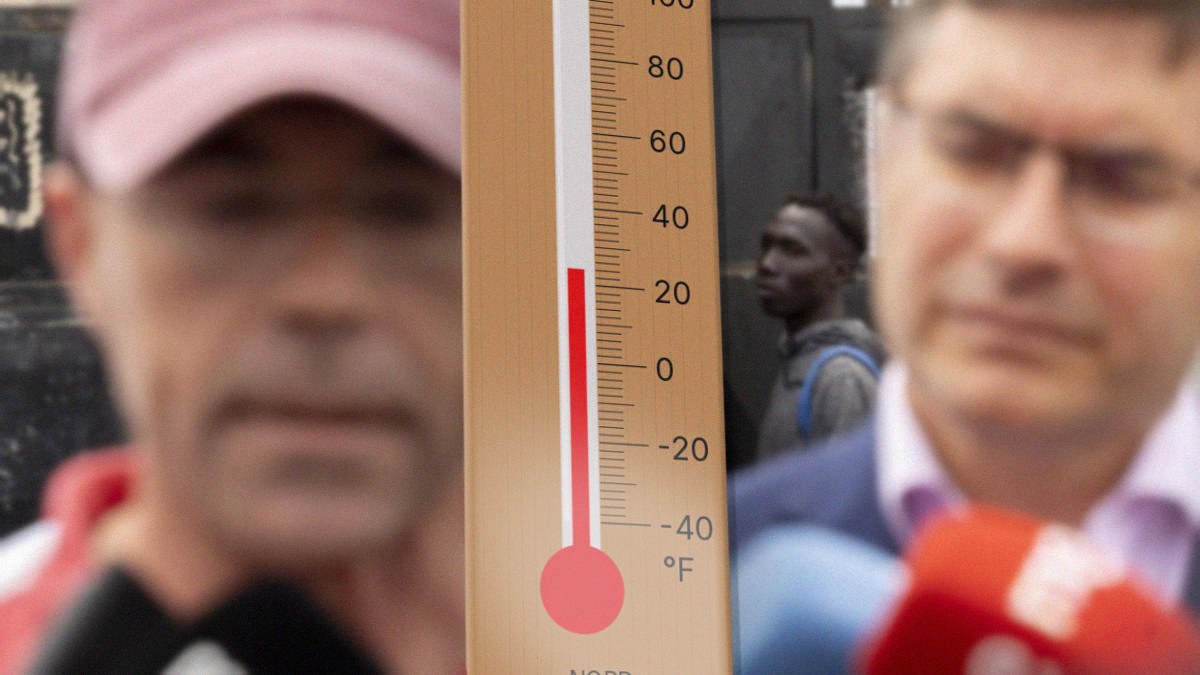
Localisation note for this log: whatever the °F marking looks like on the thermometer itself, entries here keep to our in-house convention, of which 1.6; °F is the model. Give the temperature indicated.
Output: 24; °F
